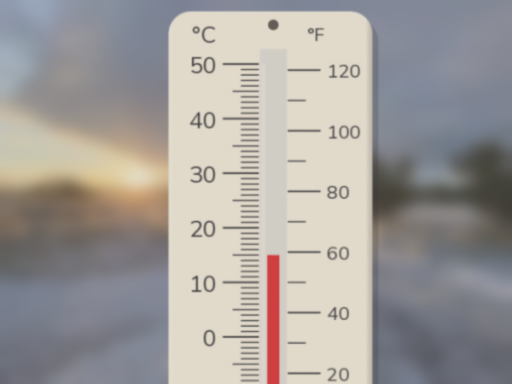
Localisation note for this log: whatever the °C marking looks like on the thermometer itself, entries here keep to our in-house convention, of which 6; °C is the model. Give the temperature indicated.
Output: 15; °C
